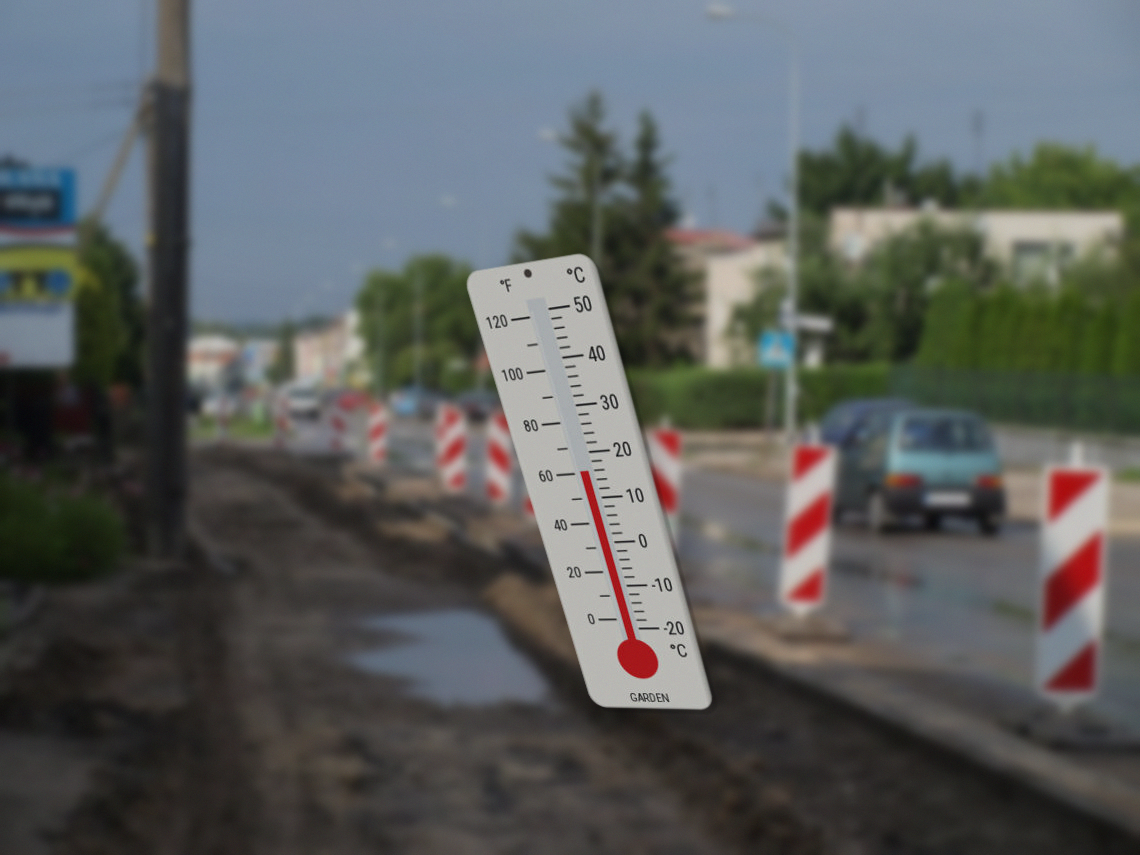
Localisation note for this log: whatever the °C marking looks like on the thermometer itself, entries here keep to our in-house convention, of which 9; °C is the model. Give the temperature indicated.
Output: 16; °C
